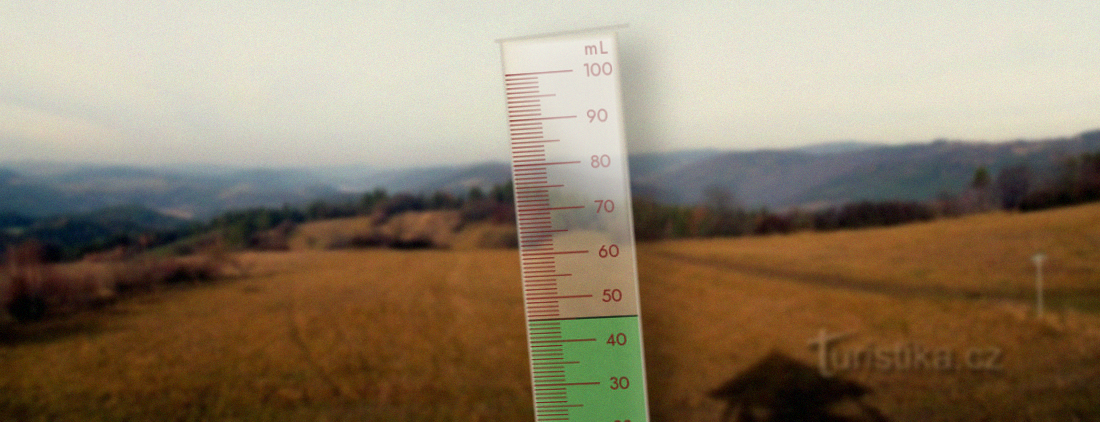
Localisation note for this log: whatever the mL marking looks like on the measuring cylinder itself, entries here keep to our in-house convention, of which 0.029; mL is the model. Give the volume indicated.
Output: 45; mL
